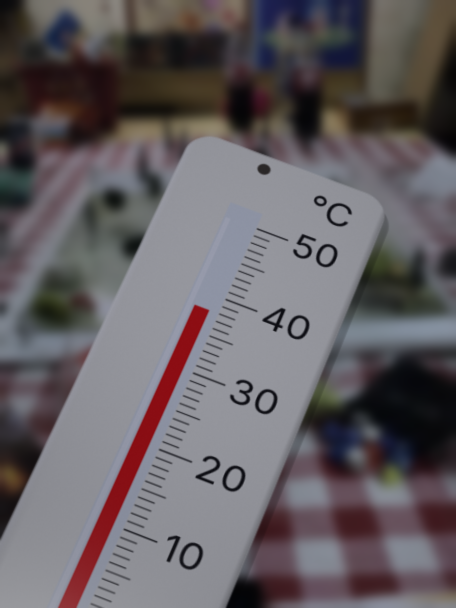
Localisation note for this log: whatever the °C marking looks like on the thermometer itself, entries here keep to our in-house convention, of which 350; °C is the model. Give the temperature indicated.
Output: 38; °C
